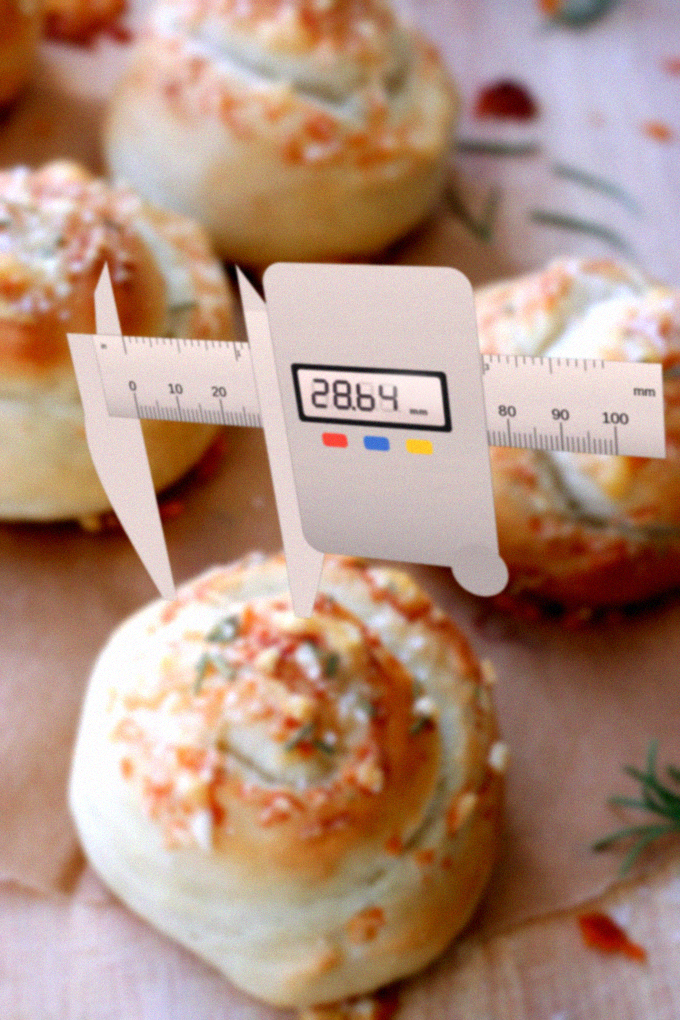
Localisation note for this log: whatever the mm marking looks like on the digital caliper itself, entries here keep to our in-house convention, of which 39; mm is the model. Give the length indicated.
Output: 28.64; mm
